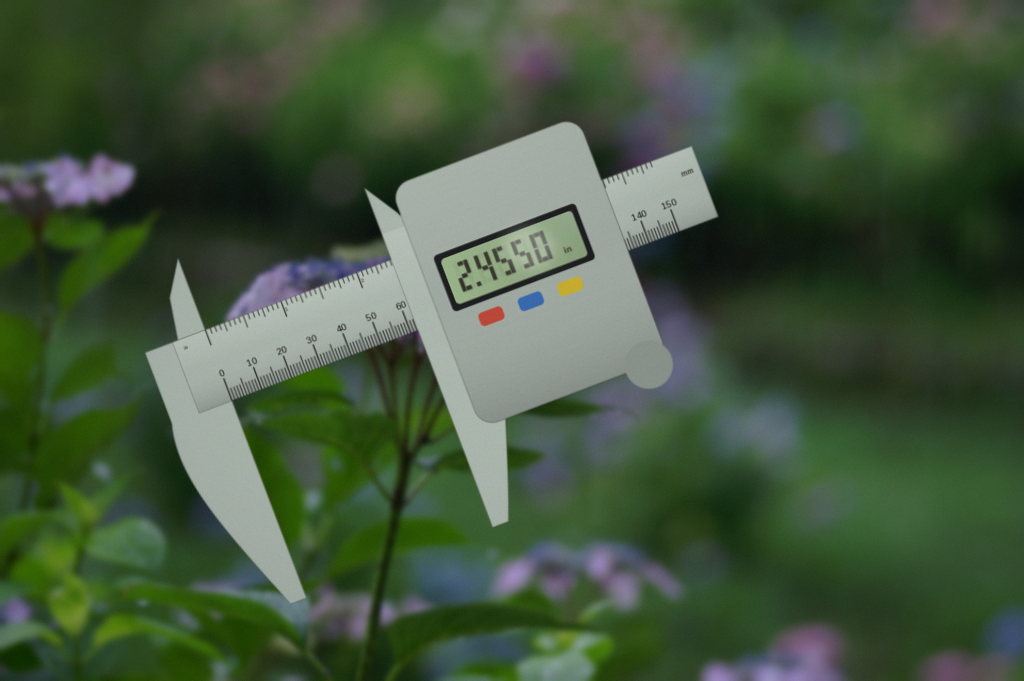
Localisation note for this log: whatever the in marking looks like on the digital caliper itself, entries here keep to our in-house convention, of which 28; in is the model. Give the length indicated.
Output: 2.4550; in
